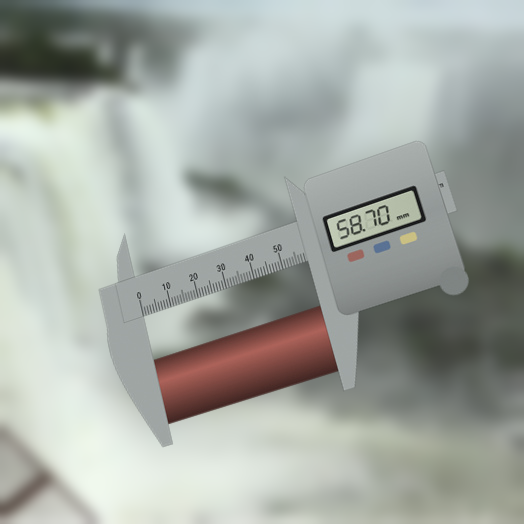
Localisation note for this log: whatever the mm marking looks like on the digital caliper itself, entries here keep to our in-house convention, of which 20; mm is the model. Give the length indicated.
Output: 58.70; mm
